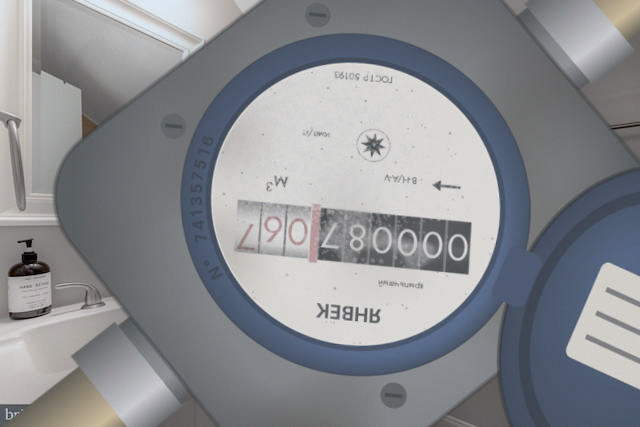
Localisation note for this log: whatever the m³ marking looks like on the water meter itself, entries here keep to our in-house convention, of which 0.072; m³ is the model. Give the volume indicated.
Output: 87.067; m³
